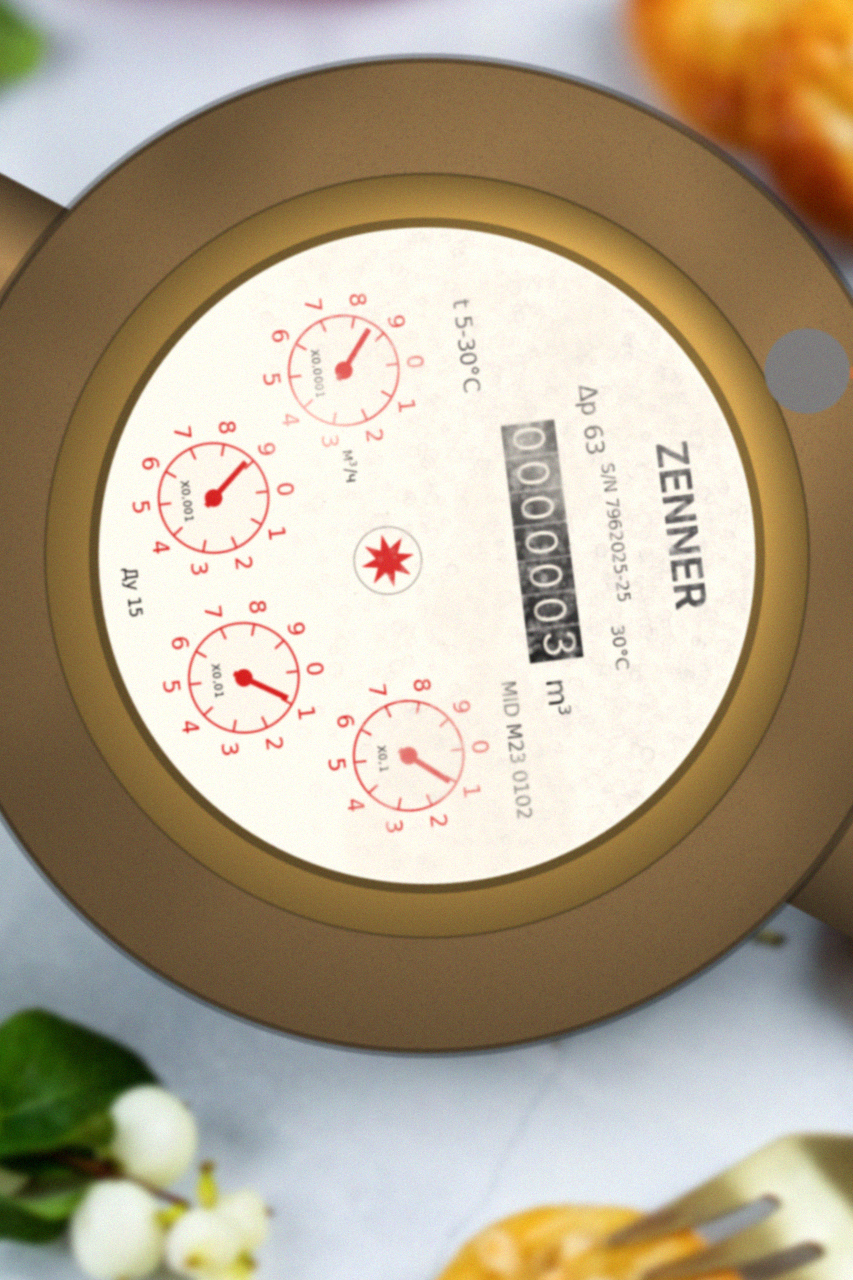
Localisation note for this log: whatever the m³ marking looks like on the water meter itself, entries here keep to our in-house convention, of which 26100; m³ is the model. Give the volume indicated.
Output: 3.1088; m³
